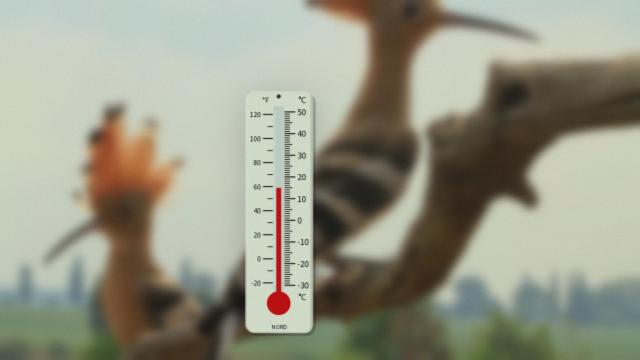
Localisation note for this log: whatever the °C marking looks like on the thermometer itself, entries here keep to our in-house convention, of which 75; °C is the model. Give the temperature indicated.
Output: 15; °C
